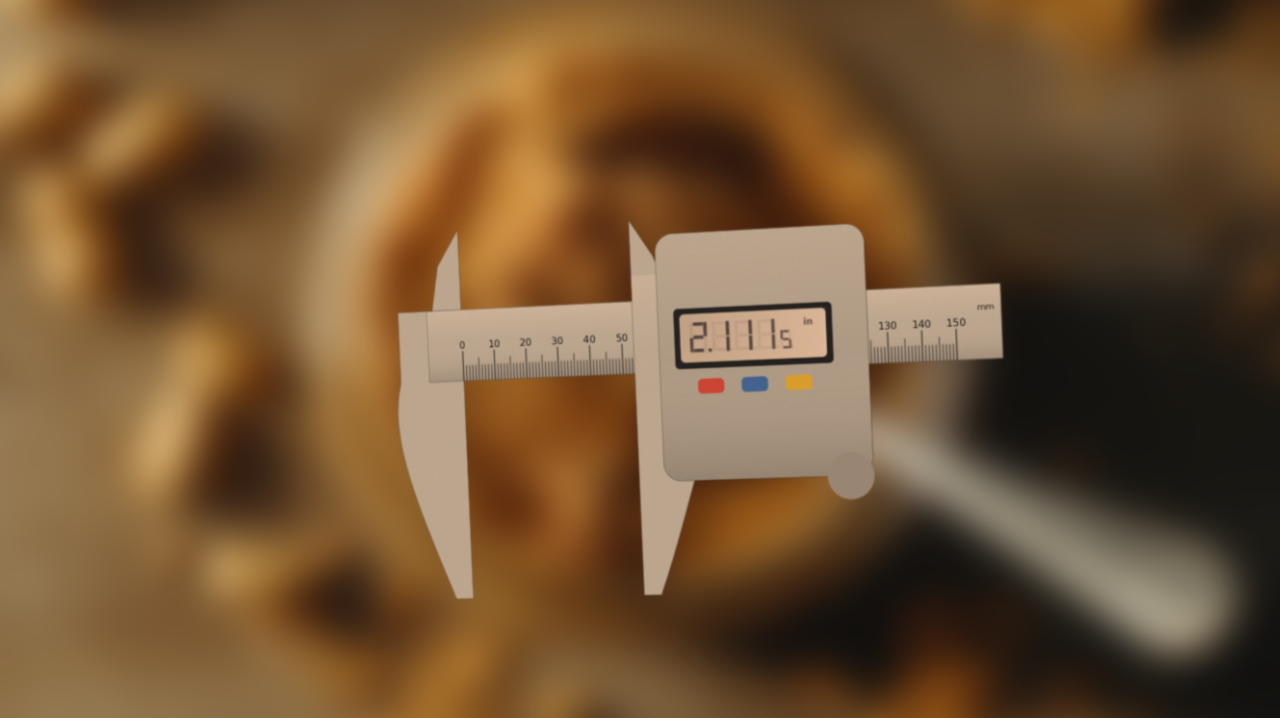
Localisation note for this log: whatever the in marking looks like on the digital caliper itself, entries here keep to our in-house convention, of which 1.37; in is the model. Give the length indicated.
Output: 2.1115; in
